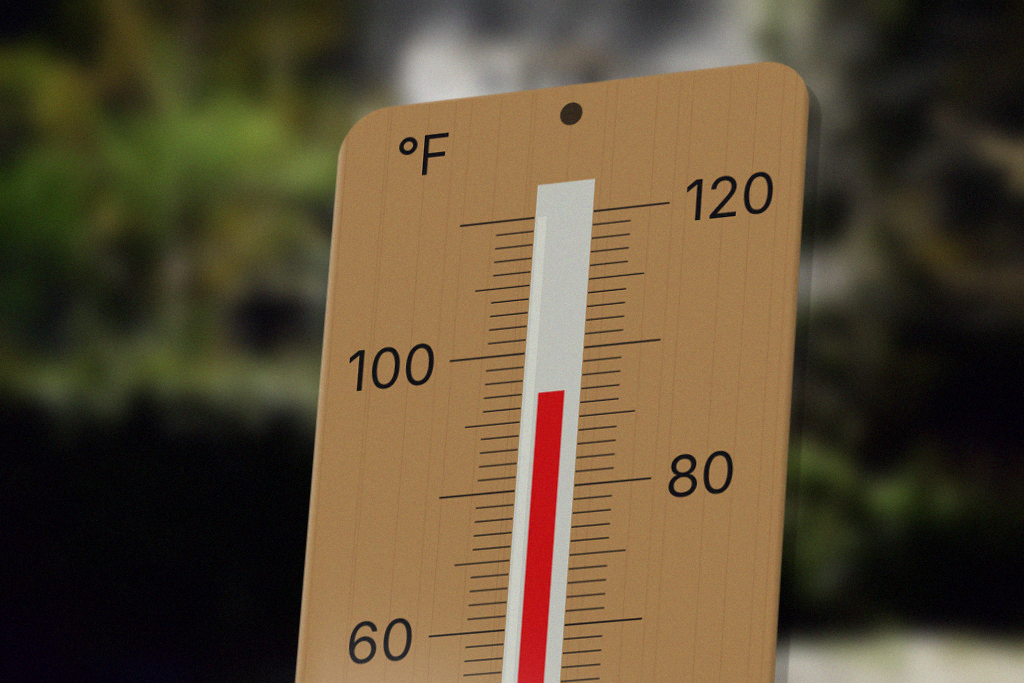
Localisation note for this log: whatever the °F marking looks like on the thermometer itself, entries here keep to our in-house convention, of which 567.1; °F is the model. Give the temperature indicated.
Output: 94; °F
